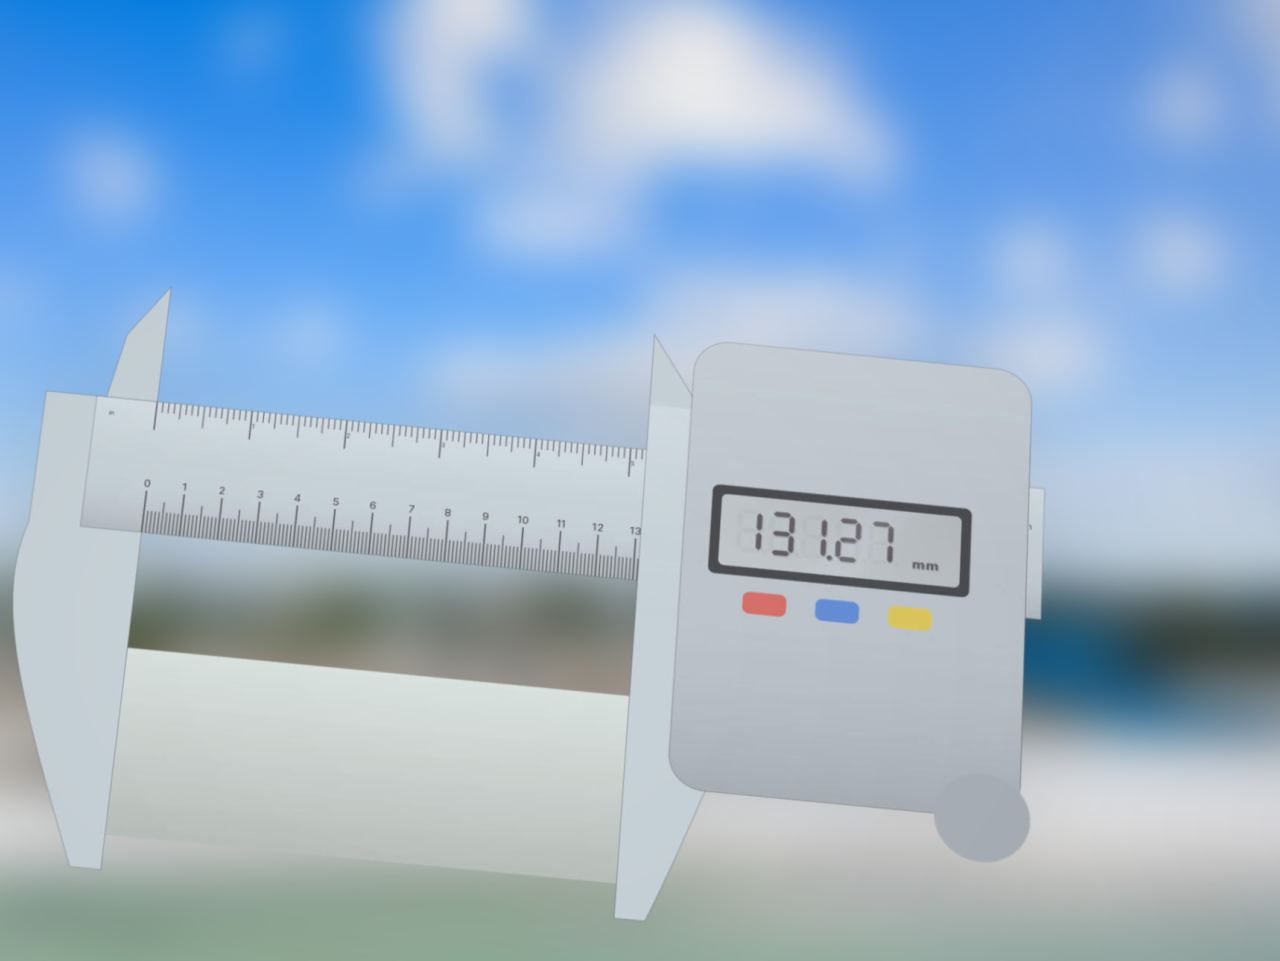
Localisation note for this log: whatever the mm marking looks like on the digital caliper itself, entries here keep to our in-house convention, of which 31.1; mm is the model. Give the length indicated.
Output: 131.27; mm
